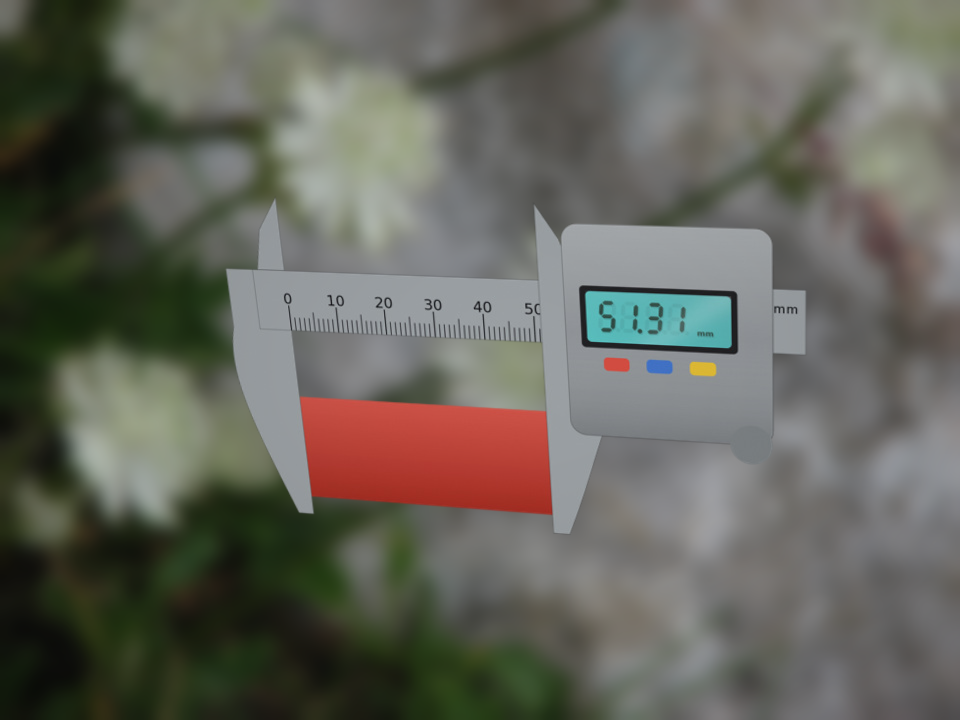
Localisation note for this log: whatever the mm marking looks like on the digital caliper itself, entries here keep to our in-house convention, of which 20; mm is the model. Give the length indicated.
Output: 51.31; mm
